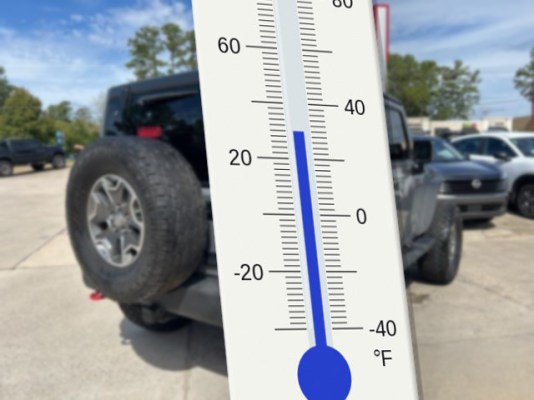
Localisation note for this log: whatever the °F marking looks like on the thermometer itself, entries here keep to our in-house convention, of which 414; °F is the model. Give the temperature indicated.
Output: 30; °F
